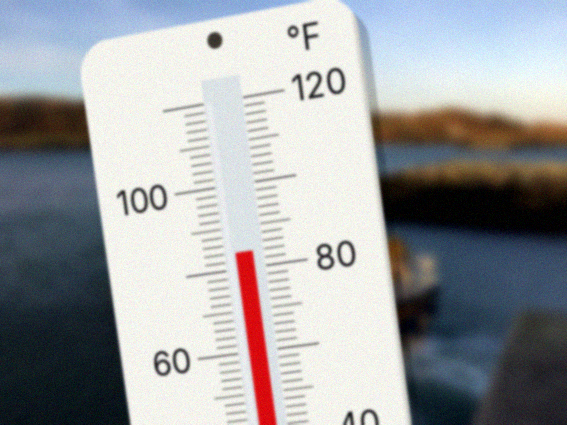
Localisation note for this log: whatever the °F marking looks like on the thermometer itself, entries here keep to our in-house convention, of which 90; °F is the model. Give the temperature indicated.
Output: 84; °F
